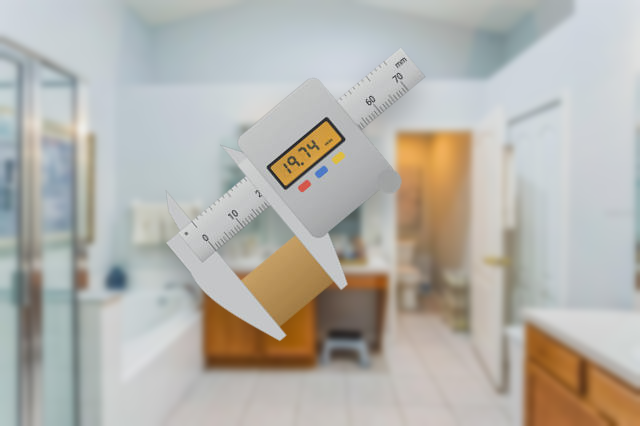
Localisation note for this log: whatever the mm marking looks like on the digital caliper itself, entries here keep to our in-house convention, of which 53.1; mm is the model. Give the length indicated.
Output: 19.74; mm
